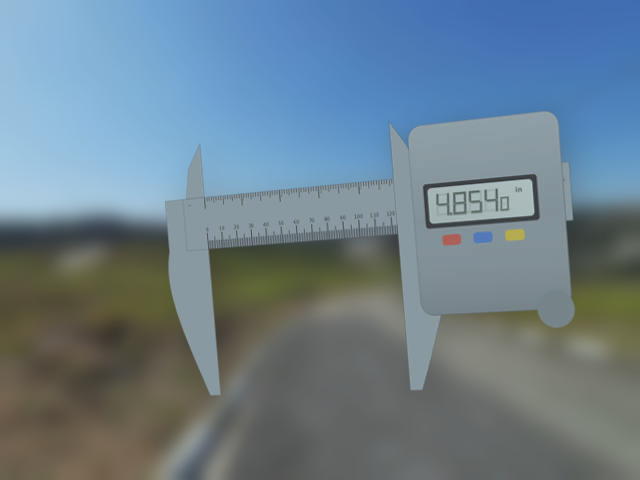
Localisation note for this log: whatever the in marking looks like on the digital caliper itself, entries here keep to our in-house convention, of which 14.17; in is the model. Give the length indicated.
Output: 4.8540; in
